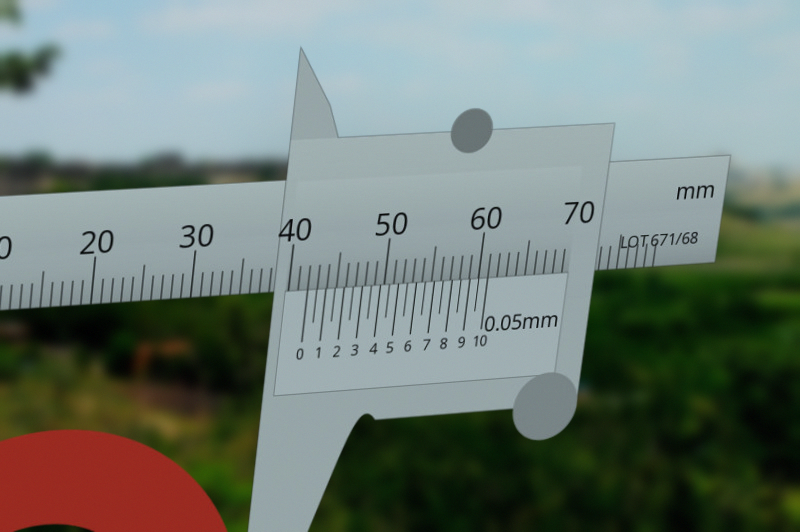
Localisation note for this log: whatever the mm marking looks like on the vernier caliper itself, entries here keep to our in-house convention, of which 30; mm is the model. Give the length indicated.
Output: 42.0; mm
